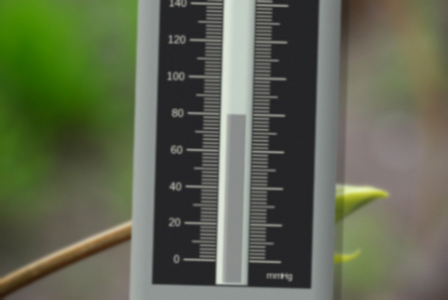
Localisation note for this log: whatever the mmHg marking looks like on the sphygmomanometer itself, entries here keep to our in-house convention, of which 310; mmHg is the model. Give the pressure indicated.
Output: 80; mmHg
